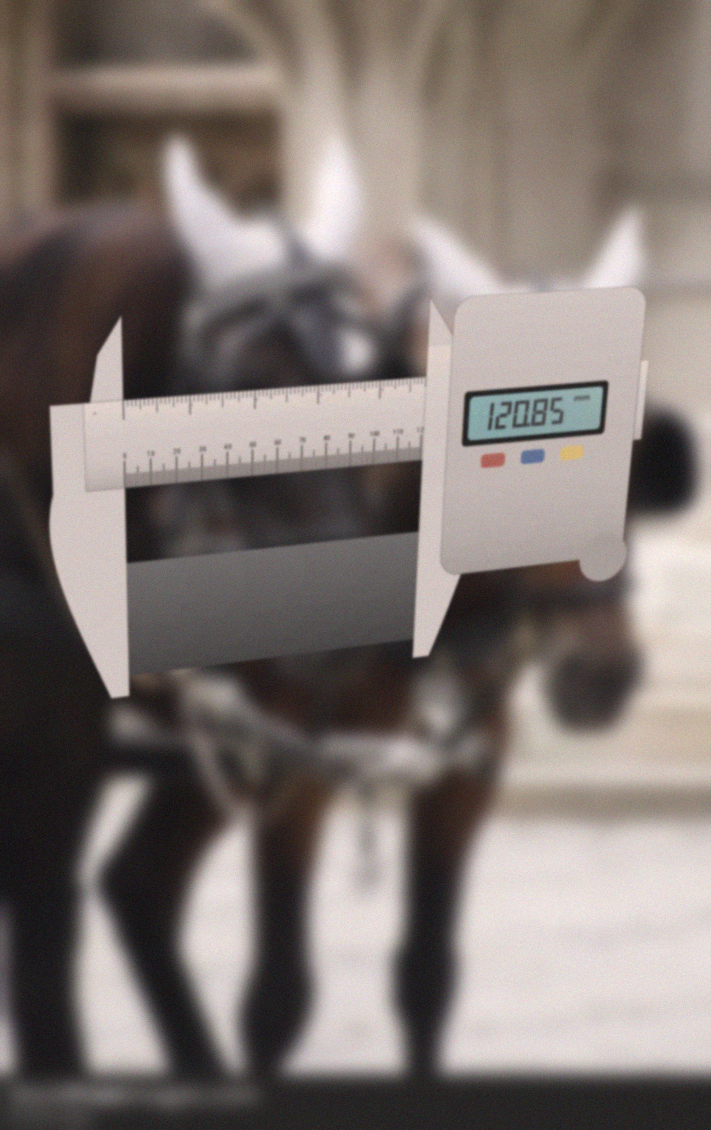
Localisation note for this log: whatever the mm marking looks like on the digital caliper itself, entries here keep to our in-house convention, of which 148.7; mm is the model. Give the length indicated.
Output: 120.85; mm
